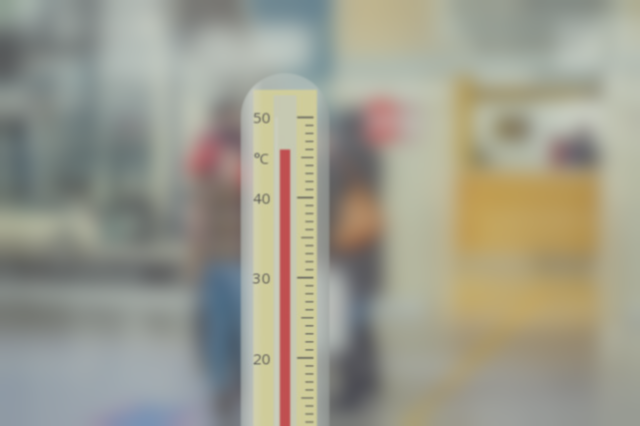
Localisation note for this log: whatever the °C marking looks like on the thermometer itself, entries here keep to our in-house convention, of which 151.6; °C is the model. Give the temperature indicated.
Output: 46; °C
